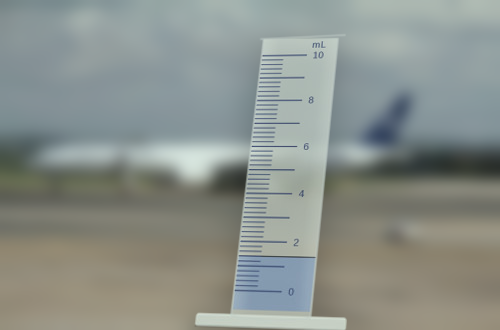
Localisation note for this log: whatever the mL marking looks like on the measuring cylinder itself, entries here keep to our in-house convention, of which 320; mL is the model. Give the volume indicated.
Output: 1.4; mL
